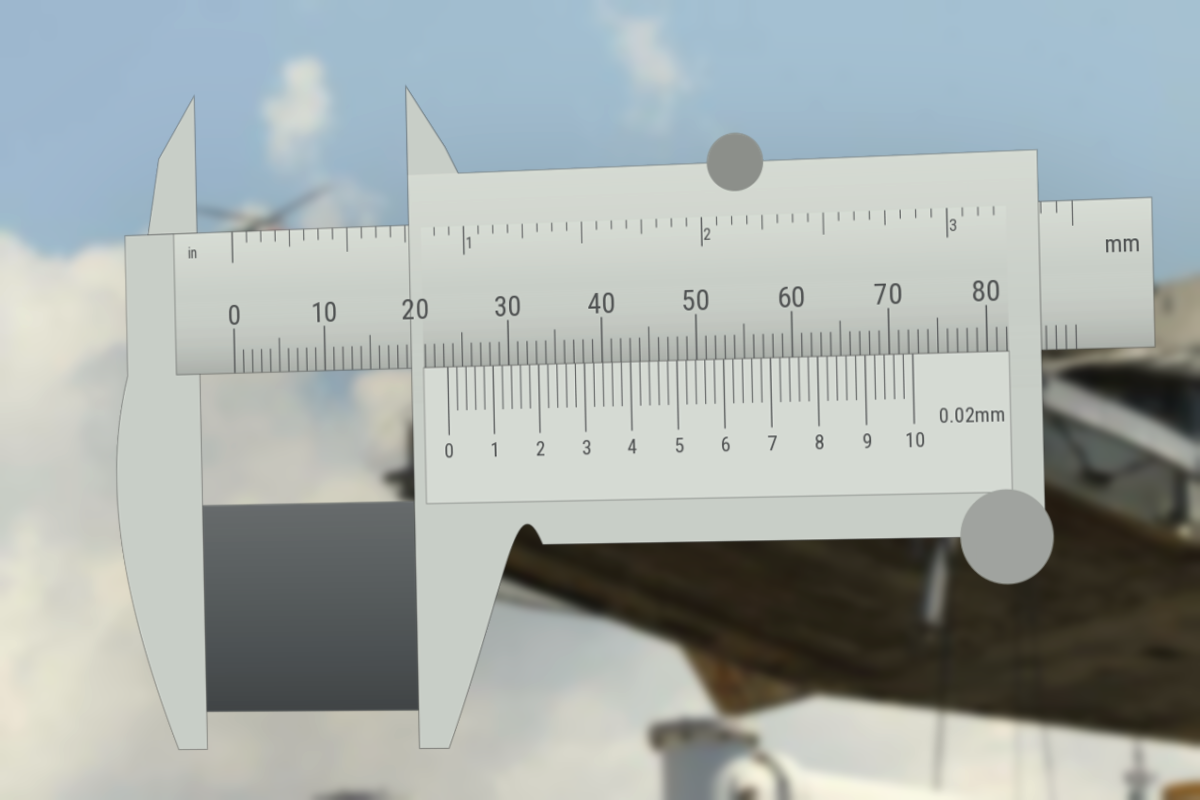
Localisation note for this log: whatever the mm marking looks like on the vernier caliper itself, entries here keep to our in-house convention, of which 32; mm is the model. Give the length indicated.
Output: 23.4; mm
